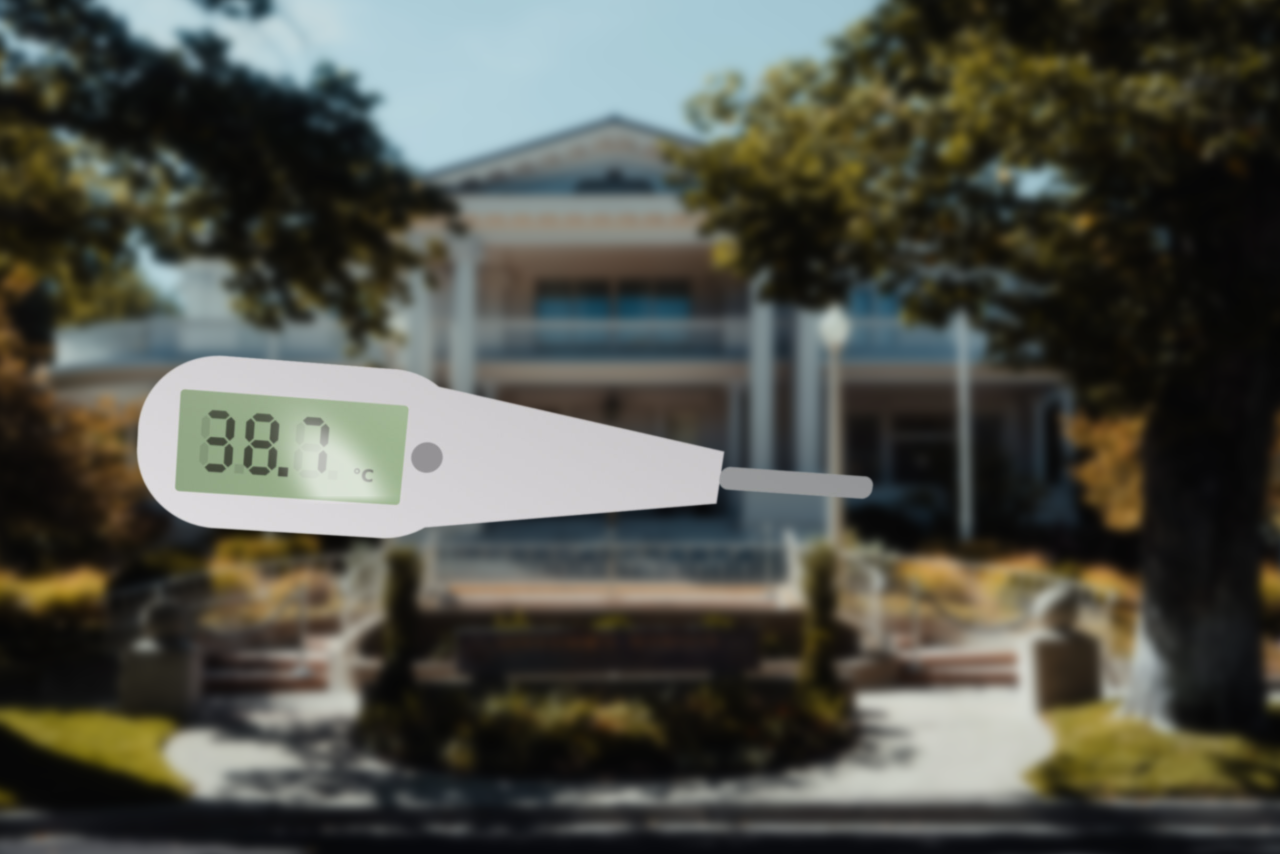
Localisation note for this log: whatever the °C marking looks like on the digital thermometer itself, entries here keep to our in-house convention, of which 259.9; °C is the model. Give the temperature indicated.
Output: 38.7; °C
